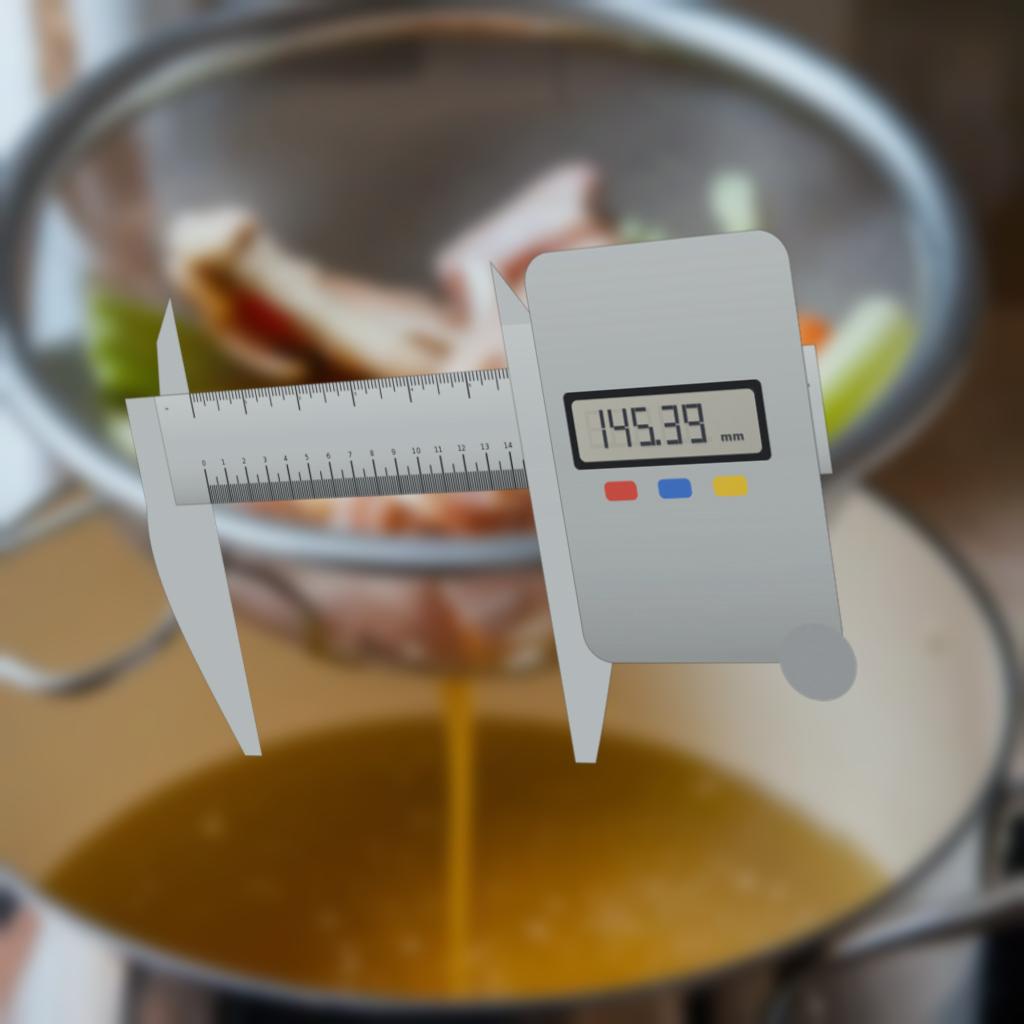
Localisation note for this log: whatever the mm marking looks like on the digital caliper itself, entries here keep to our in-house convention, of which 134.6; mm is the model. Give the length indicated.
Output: 145.39; mm
